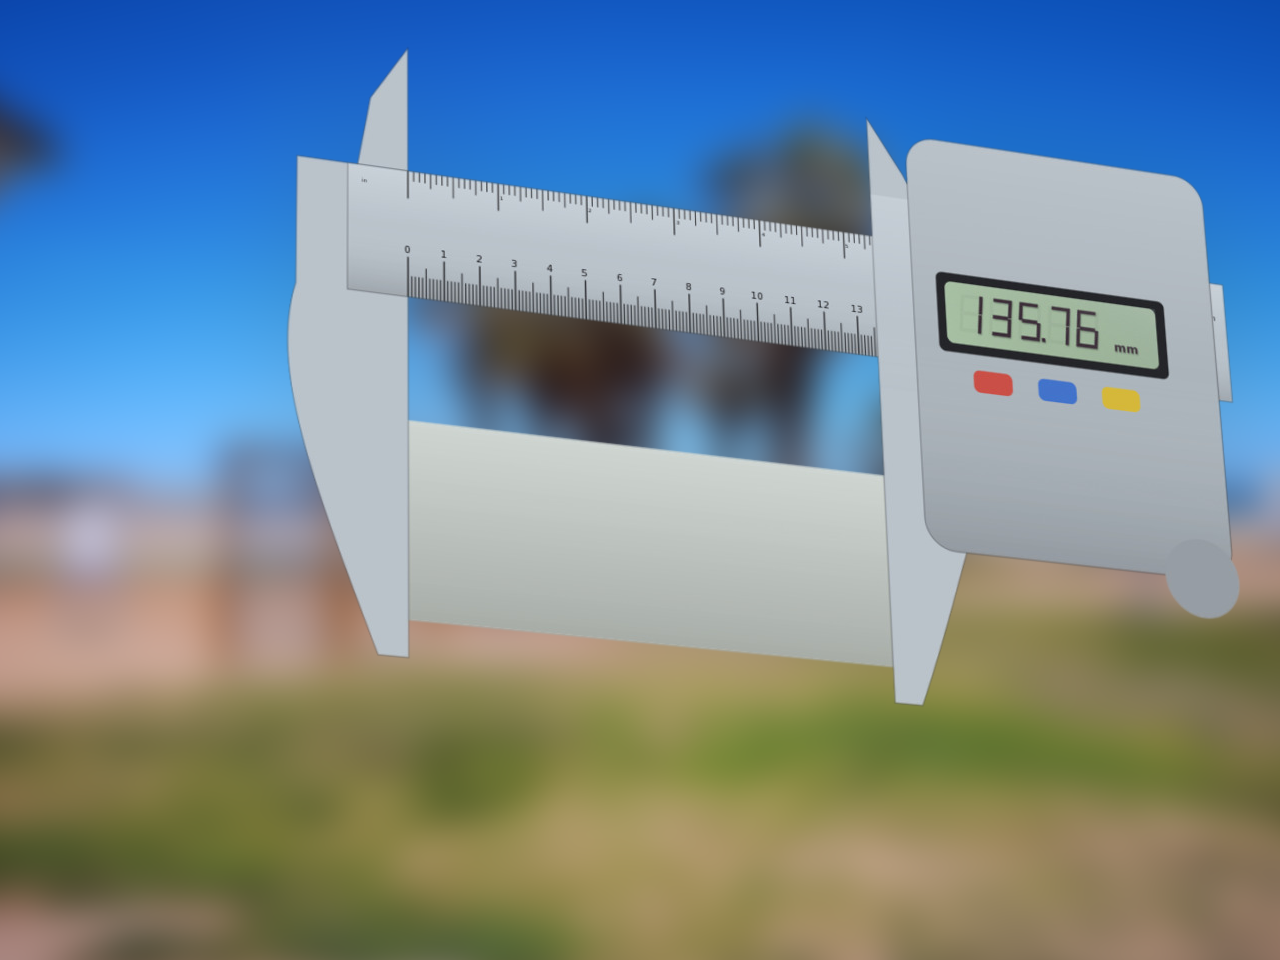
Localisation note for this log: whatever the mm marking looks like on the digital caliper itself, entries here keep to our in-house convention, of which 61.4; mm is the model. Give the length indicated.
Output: 135.76; mm
